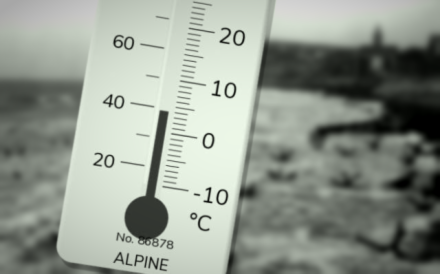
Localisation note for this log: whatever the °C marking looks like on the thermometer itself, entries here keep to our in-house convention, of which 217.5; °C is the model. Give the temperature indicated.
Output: 4; °C
